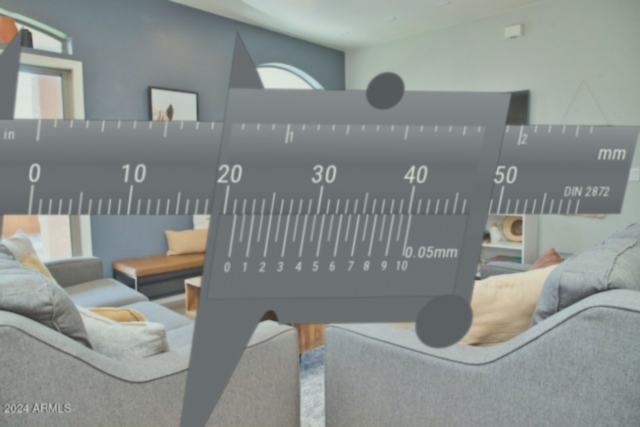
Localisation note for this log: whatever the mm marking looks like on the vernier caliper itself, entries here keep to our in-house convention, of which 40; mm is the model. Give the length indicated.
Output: 21.2; mm
